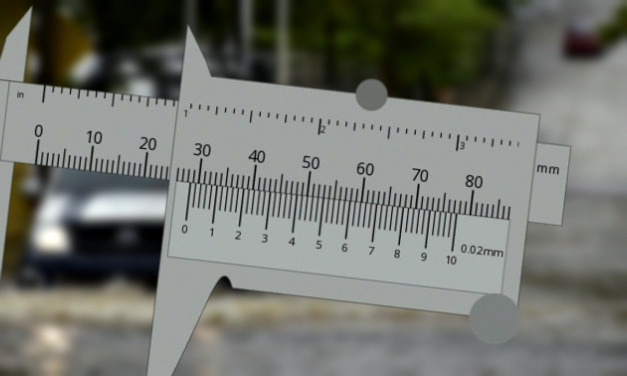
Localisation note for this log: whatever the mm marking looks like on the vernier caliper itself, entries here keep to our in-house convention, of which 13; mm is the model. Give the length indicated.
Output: 28.5; mm
